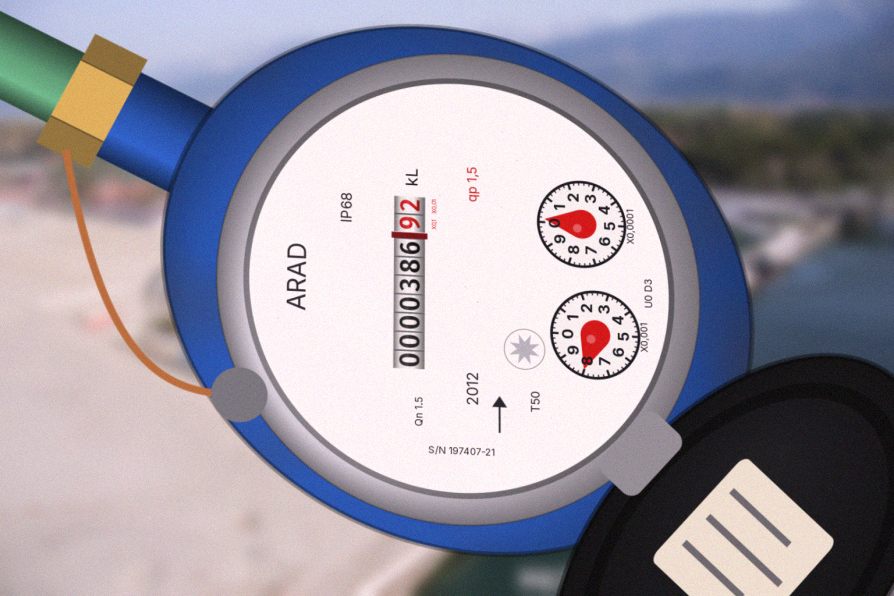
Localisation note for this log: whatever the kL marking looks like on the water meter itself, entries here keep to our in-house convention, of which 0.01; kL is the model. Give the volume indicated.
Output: 386.9280; kL
